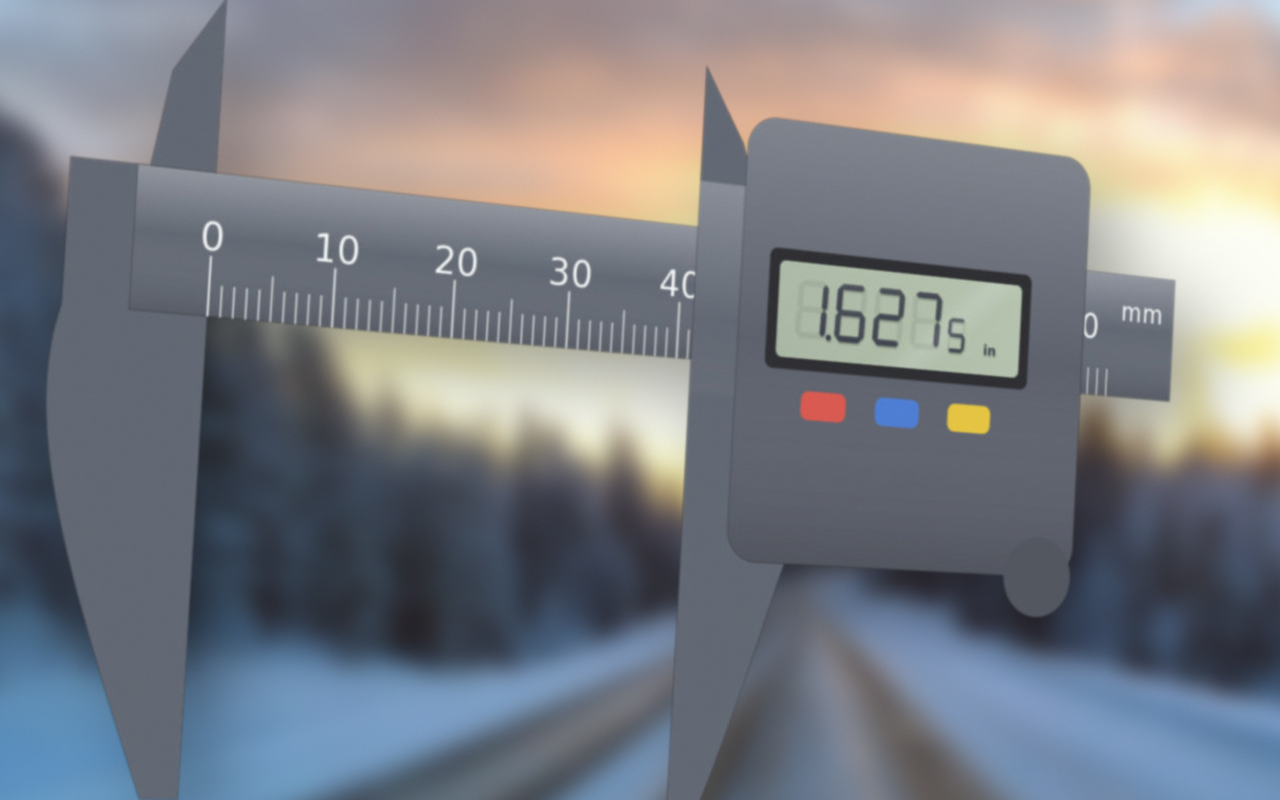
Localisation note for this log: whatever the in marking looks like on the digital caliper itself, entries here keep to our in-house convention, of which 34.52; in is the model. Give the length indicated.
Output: 1.6275; in
